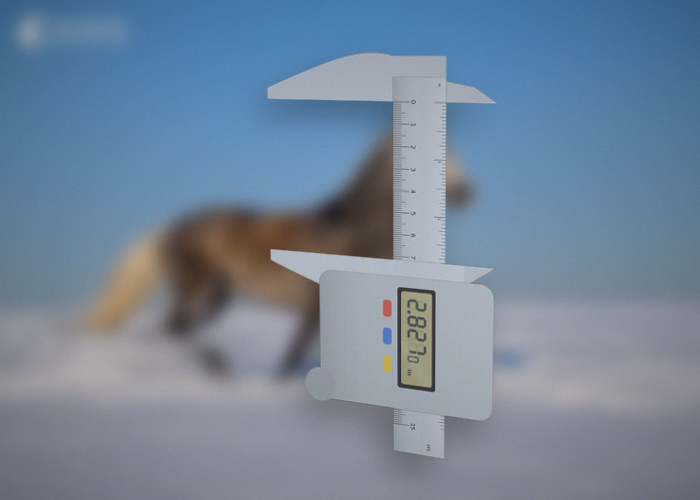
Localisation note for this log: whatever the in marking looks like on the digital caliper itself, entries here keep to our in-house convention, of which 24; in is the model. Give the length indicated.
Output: 2.8270; in
